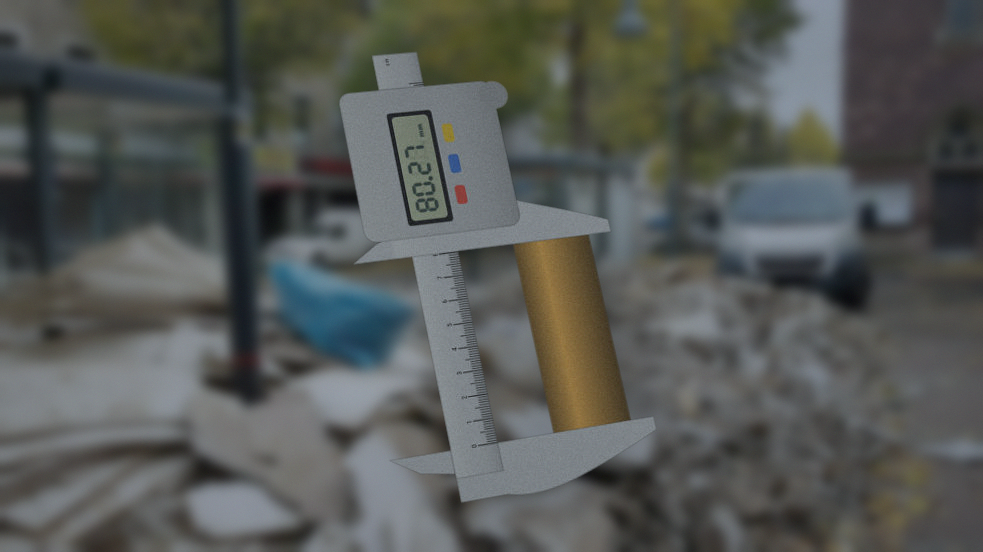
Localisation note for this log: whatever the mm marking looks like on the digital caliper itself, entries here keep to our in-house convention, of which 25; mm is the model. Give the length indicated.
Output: 80.27; mm
